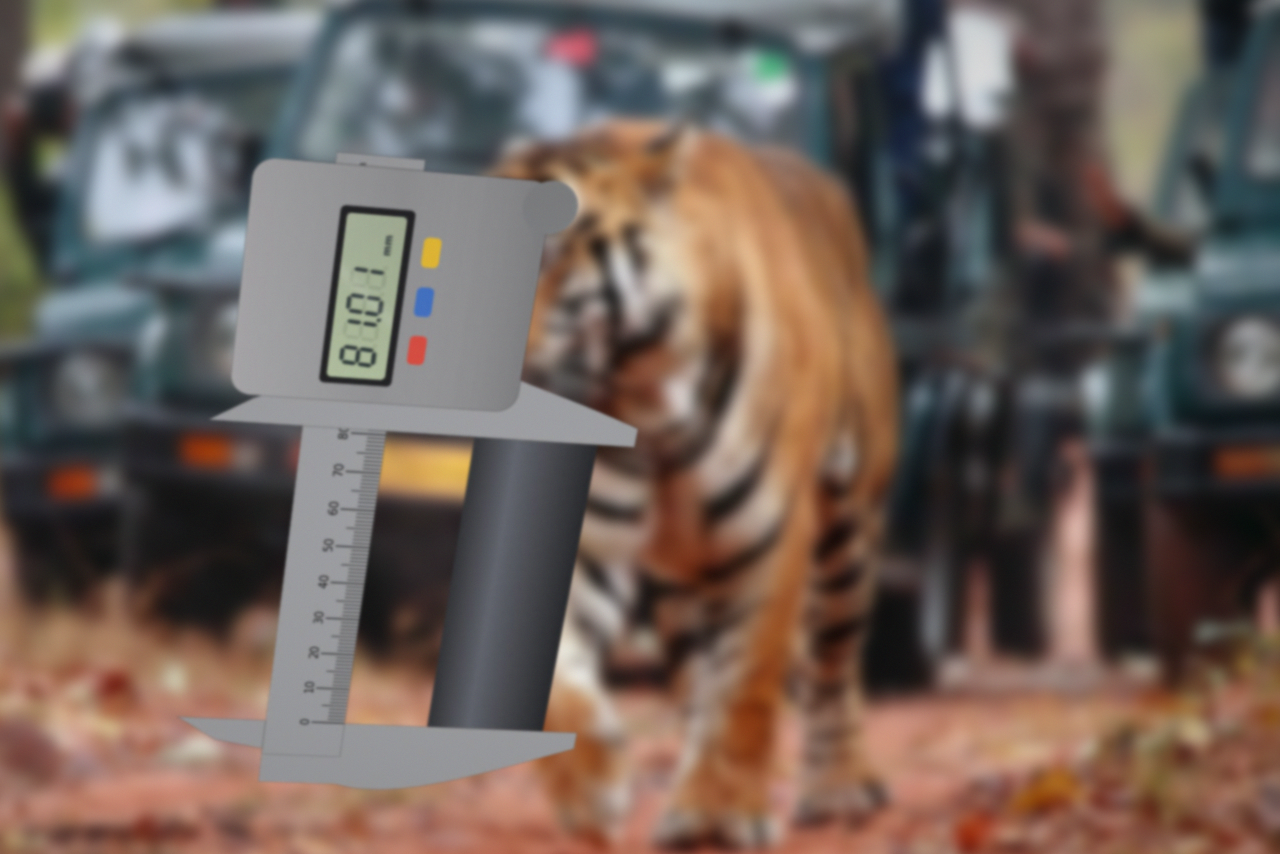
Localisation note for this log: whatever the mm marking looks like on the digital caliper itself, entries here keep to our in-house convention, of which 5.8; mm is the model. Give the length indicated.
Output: 81.01; mm
